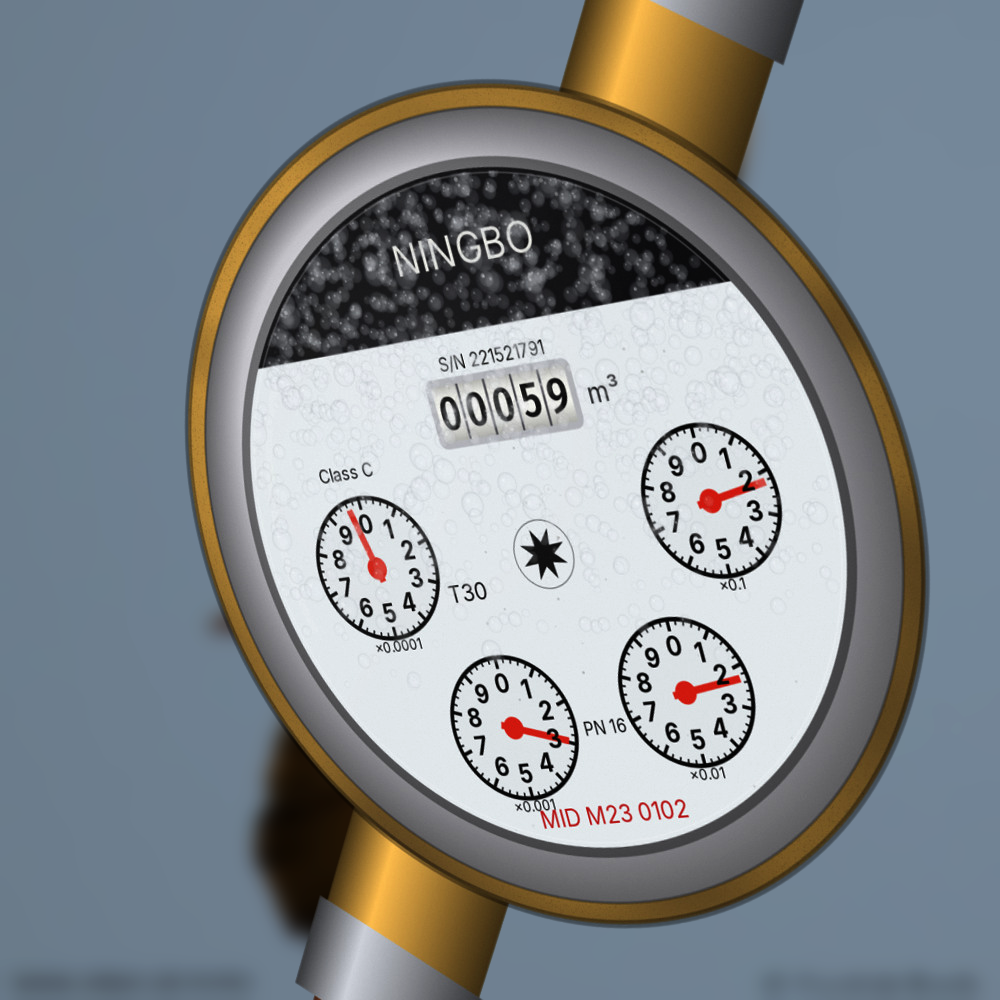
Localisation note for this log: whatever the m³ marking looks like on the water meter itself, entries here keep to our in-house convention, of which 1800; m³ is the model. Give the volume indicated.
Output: 59.2229; m³
